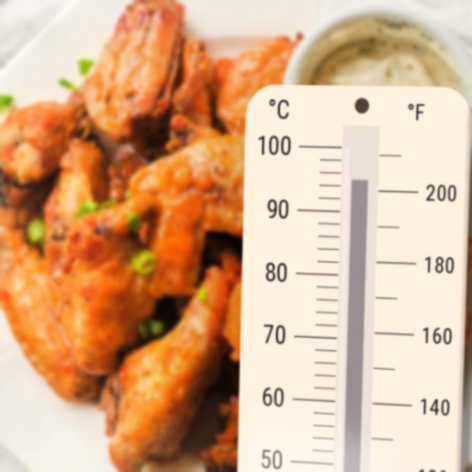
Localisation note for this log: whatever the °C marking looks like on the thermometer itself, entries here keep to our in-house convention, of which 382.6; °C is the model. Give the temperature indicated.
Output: 95; °C
